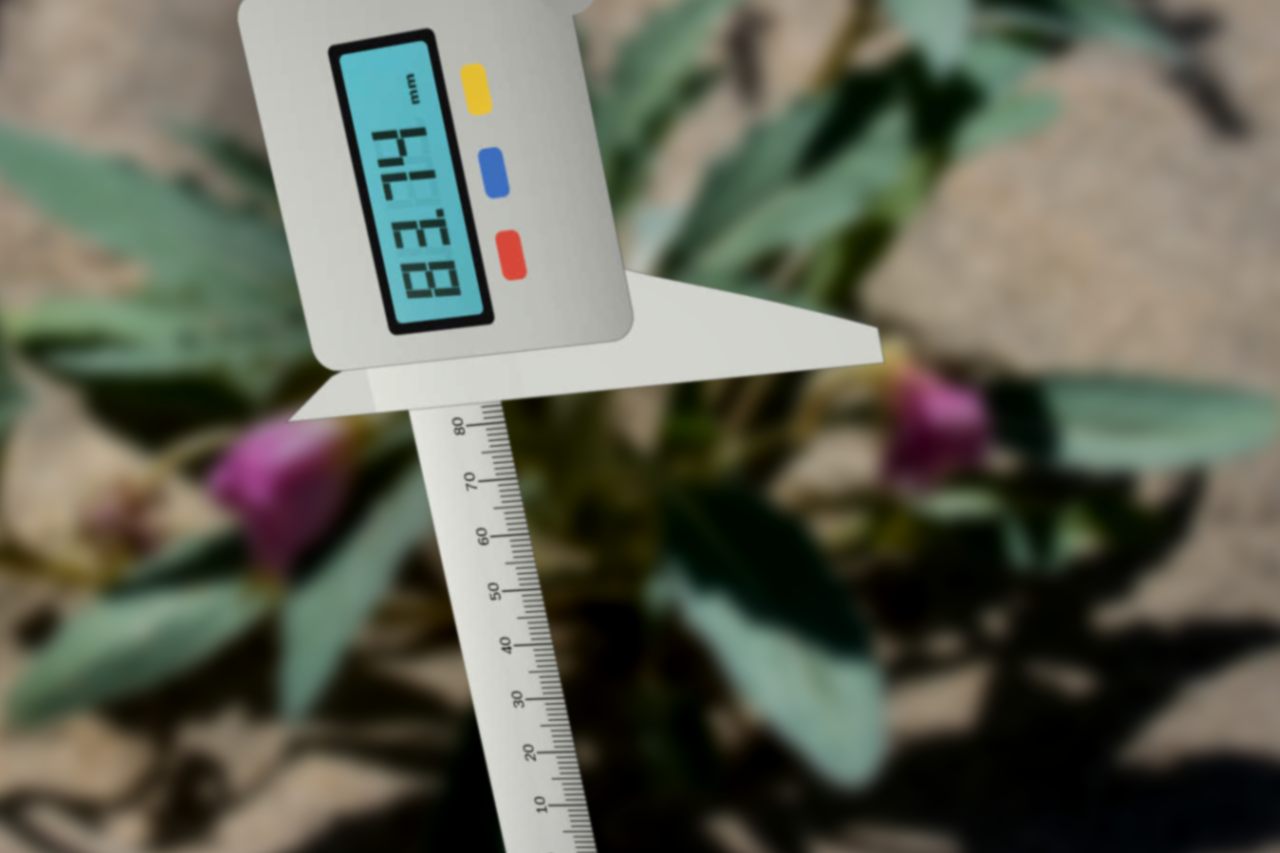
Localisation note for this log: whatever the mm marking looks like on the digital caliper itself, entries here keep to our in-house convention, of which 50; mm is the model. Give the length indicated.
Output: 83.74; mm
